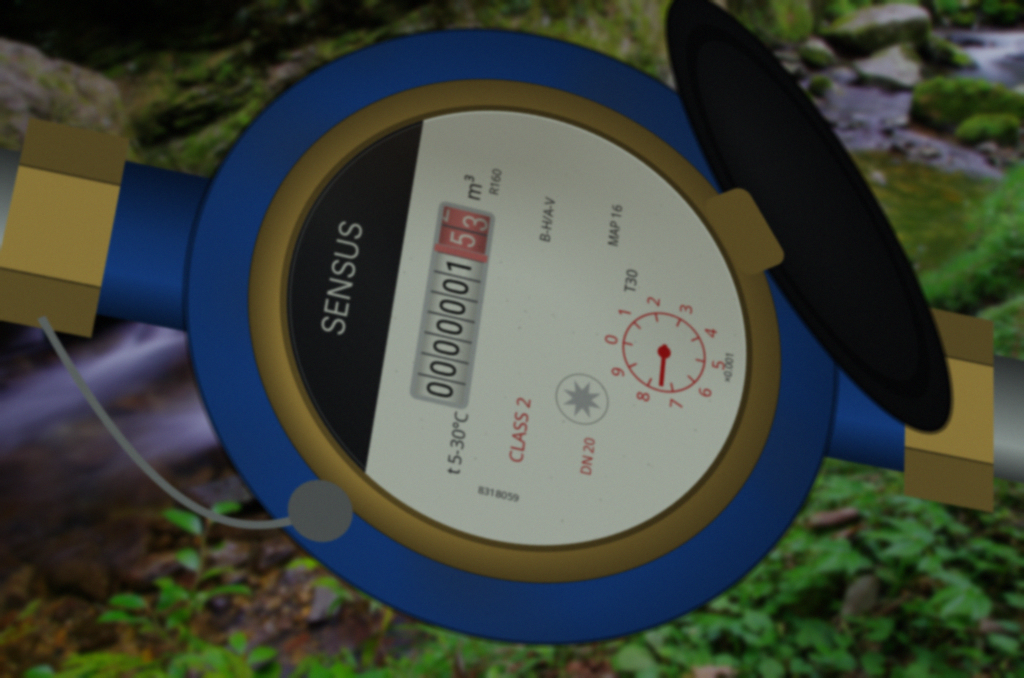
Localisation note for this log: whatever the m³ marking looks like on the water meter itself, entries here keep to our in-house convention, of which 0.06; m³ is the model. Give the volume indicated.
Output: 1.527; m³
